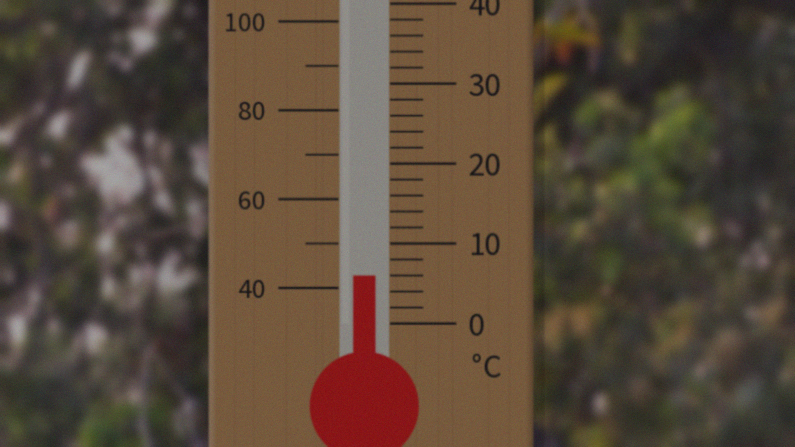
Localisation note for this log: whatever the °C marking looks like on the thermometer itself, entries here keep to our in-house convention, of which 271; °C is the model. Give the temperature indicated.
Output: 6; °C
